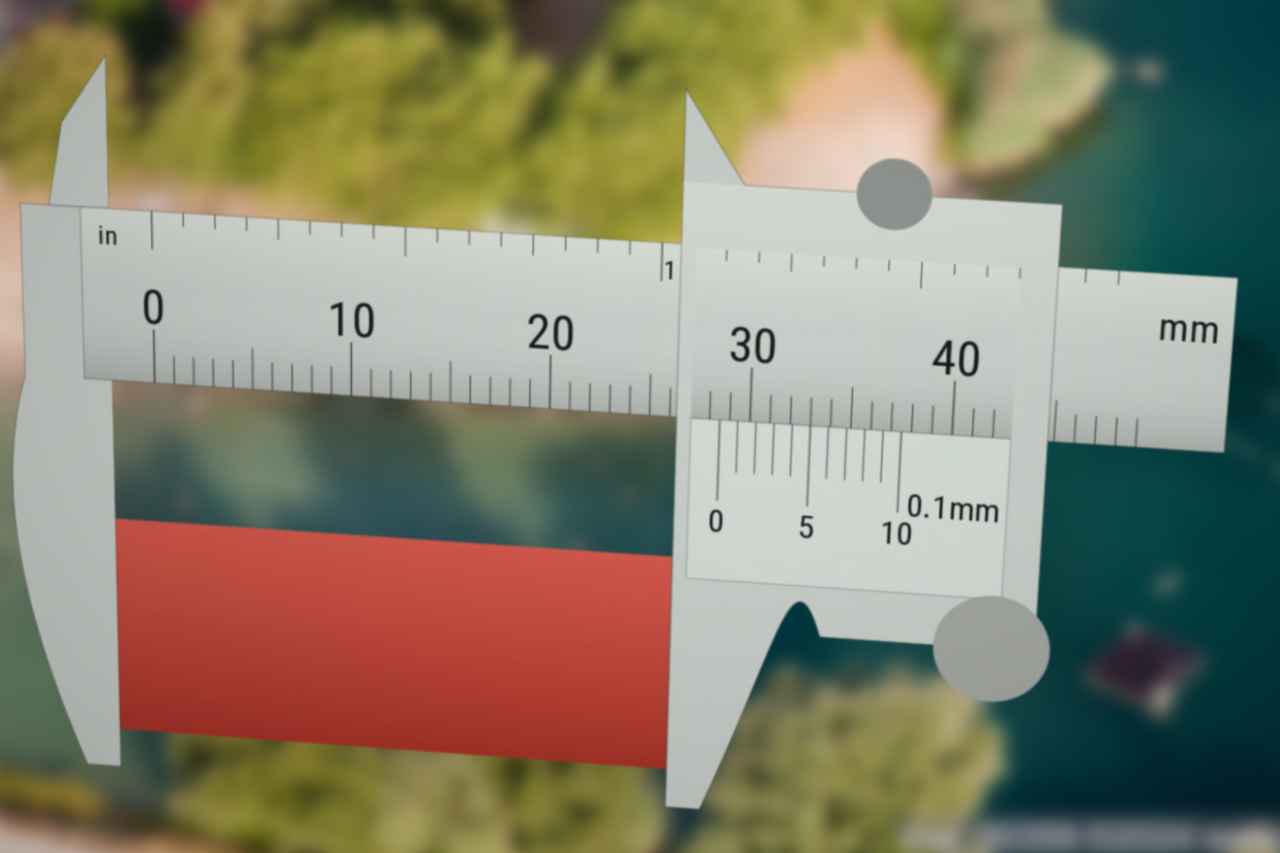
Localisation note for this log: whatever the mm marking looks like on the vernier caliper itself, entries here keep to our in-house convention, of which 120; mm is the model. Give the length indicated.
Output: 28.5; mm
